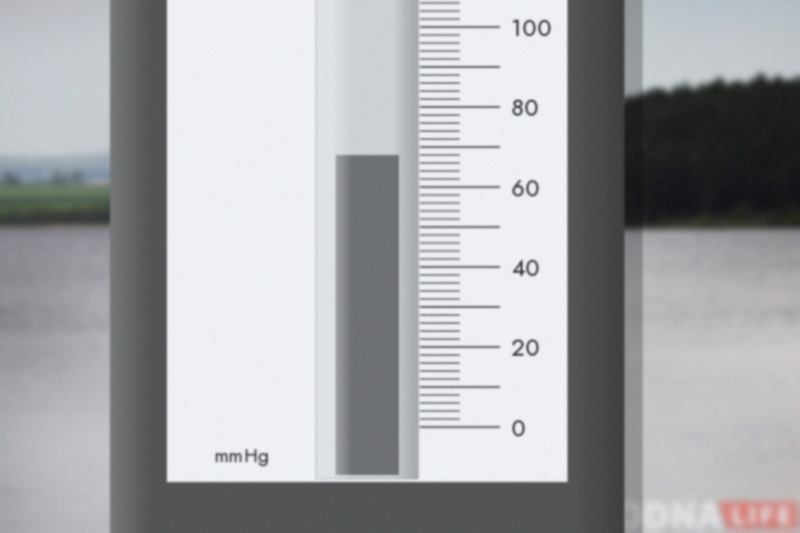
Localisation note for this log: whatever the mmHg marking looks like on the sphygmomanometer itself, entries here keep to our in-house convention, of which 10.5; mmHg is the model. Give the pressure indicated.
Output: 68; mmHg
